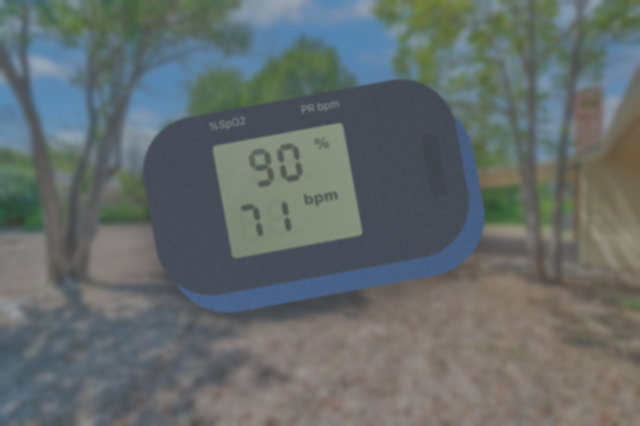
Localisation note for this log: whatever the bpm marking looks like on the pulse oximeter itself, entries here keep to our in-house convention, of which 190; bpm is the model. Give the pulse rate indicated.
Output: 71; bpm
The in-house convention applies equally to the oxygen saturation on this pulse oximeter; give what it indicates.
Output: 90; %
